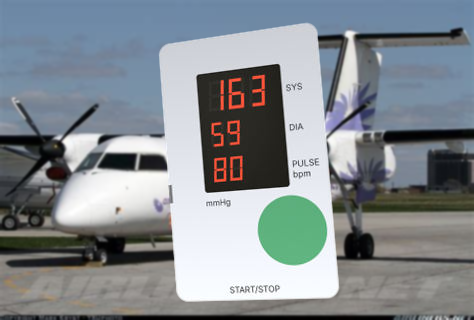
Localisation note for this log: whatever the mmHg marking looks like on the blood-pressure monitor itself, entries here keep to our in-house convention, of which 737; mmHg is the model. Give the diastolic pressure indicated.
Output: 59; mmHg
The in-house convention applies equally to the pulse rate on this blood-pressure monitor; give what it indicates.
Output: 80; bpm
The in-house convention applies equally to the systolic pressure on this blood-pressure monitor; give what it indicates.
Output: 163; mmHg
